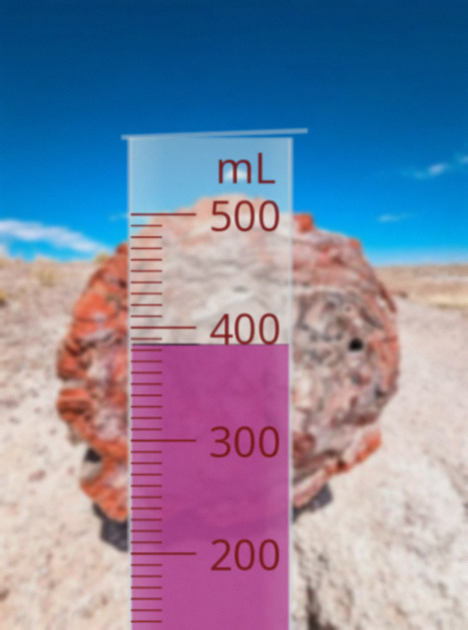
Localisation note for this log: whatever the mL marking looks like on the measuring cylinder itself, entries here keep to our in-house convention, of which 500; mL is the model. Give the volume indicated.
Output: 385; mL
